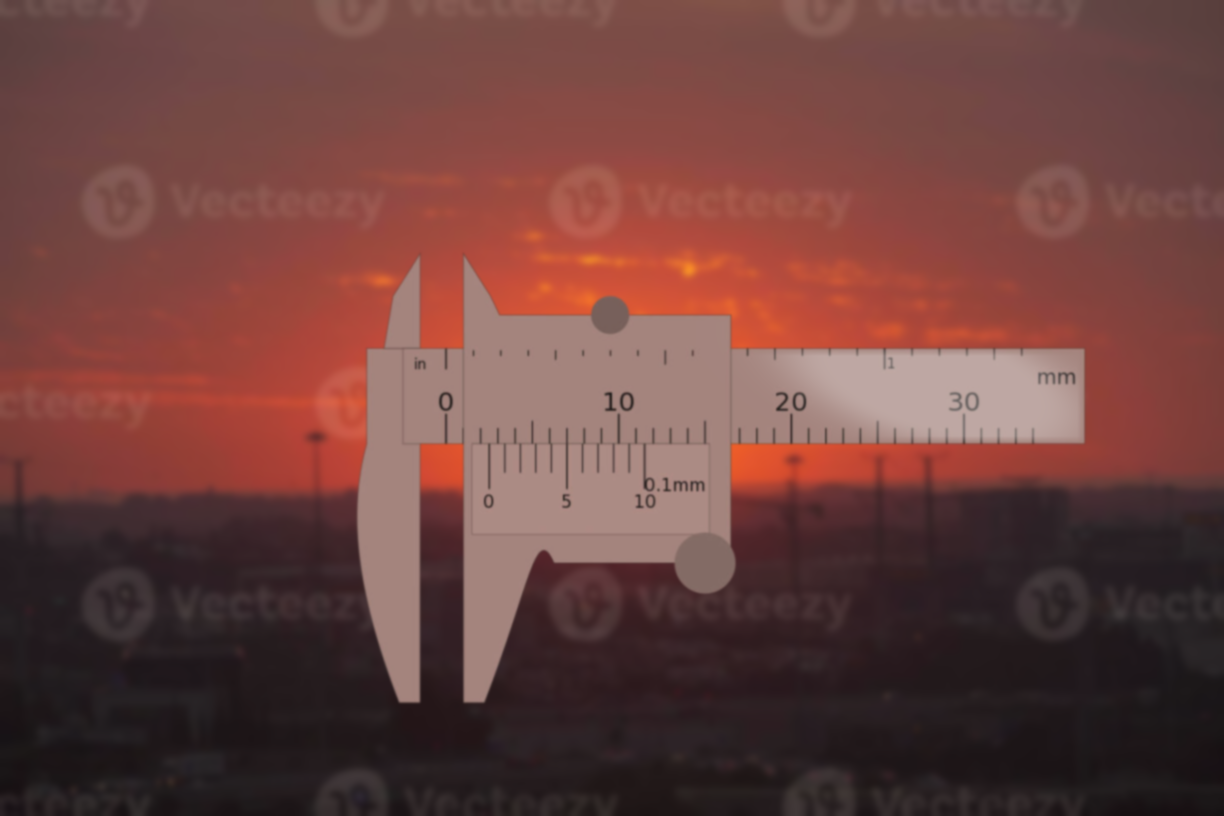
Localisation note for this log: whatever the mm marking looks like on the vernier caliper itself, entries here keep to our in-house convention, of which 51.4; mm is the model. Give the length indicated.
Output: 2.5; mm
